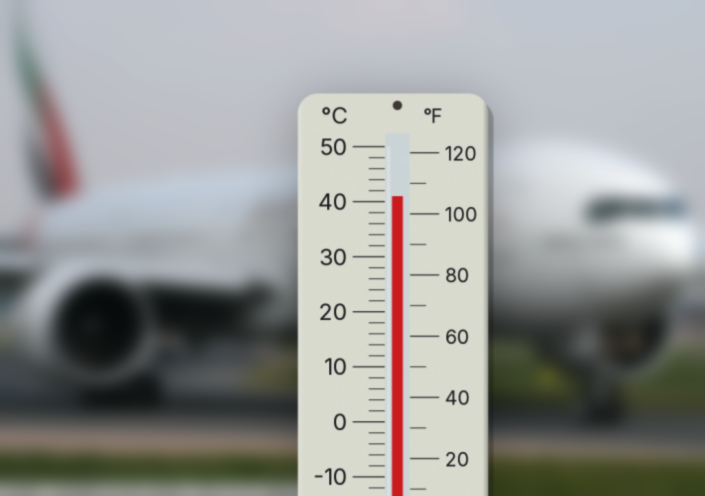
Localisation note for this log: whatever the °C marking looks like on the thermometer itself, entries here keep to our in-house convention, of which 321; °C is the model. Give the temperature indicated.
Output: 41; °C
